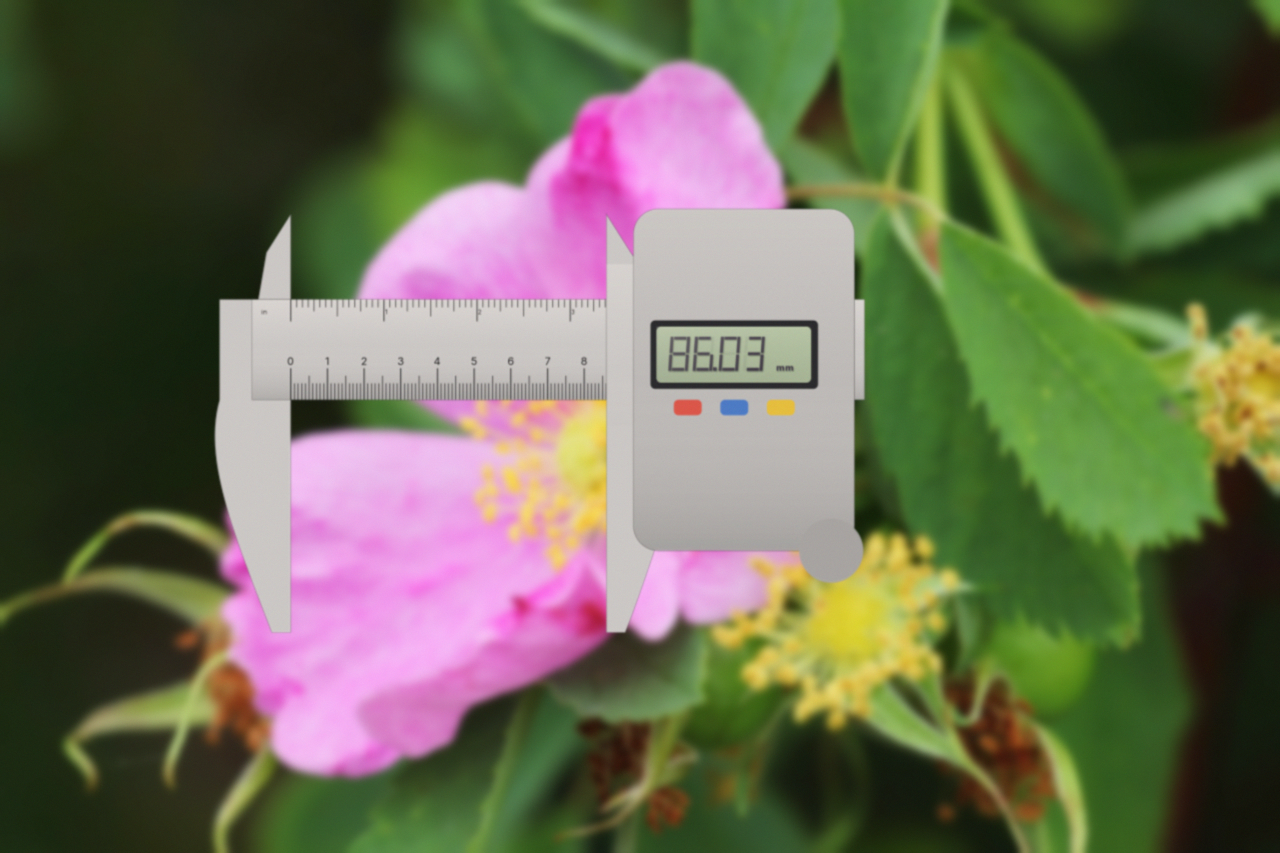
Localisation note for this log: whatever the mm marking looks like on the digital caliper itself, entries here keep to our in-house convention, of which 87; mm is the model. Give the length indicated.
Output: 86.03; mm
